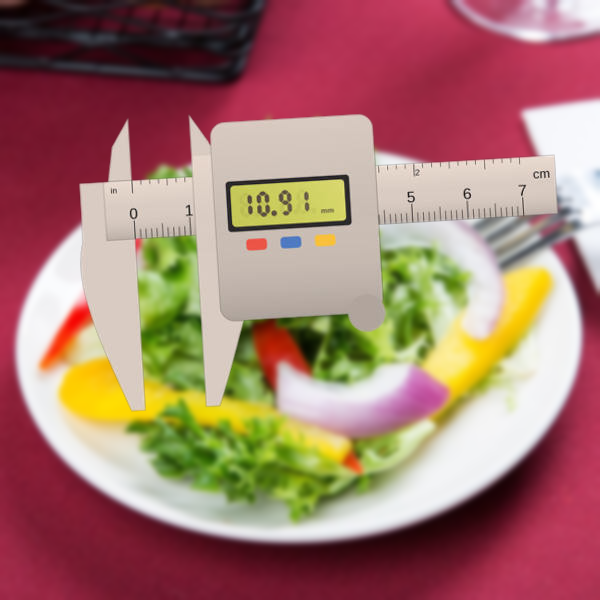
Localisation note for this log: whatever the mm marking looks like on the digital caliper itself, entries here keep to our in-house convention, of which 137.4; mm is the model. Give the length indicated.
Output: 10.91; mm
